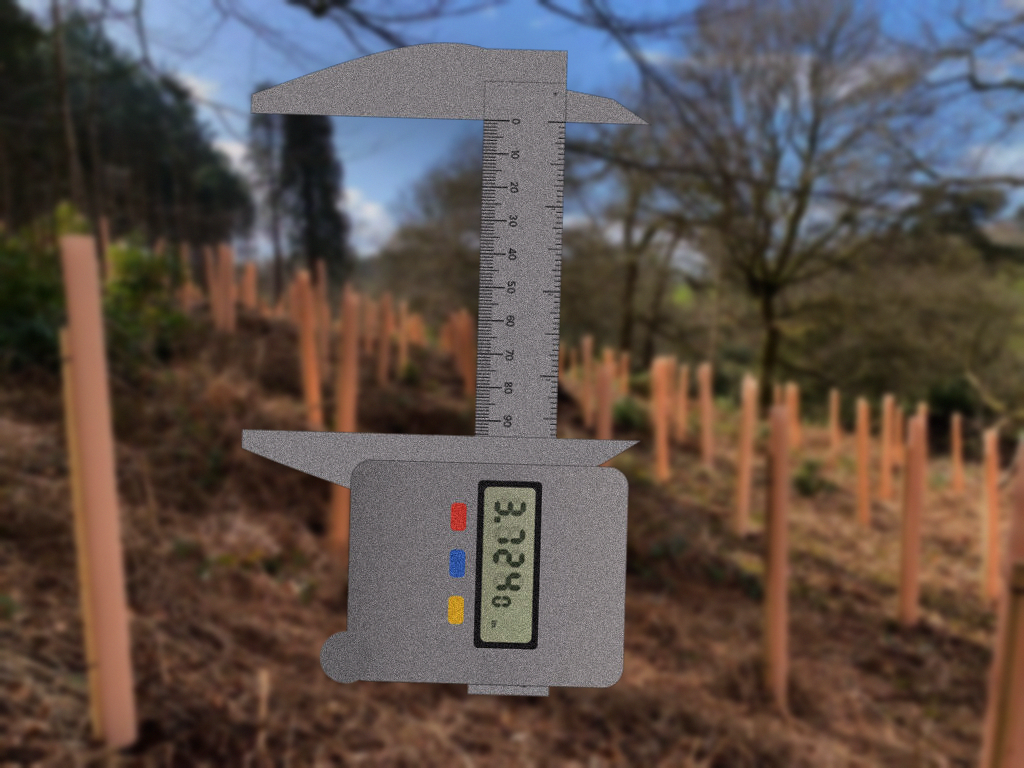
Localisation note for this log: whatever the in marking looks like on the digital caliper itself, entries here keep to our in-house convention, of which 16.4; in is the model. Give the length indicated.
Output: 3.7240; in
